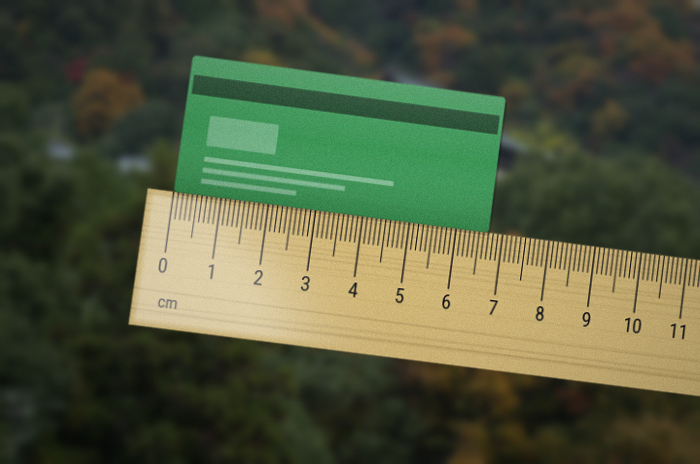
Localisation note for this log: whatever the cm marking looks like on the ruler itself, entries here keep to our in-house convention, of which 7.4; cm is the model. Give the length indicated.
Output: 6.7; cm
